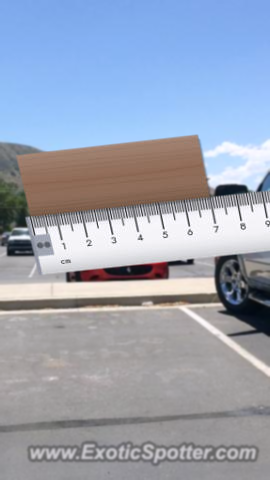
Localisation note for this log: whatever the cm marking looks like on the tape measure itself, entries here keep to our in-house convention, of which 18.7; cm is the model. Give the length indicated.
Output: 7; cm
